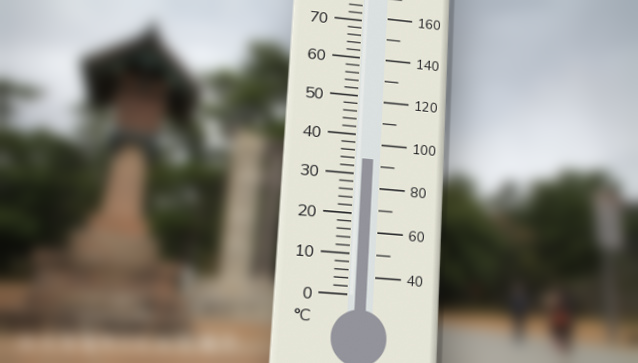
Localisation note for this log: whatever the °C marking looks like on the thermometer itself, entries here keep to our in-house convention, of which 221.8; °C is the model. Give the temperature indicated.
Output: 34; °C
